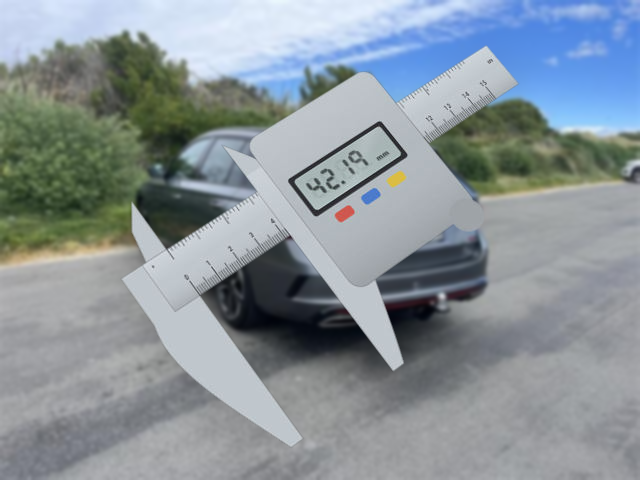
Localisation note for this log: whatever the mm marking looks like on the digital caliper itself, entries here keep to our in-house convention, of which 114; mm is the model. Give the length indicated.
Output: 42.19; mm
